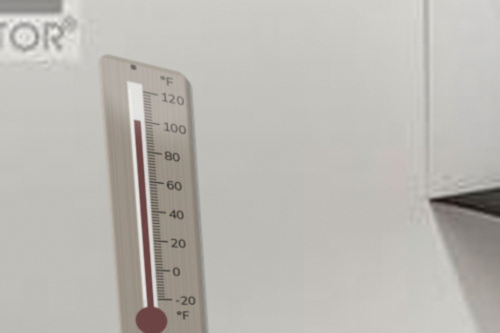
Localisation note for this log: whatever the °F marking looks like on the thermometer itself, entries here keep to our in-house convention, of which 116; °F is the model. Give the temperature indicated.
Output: 100; °F
